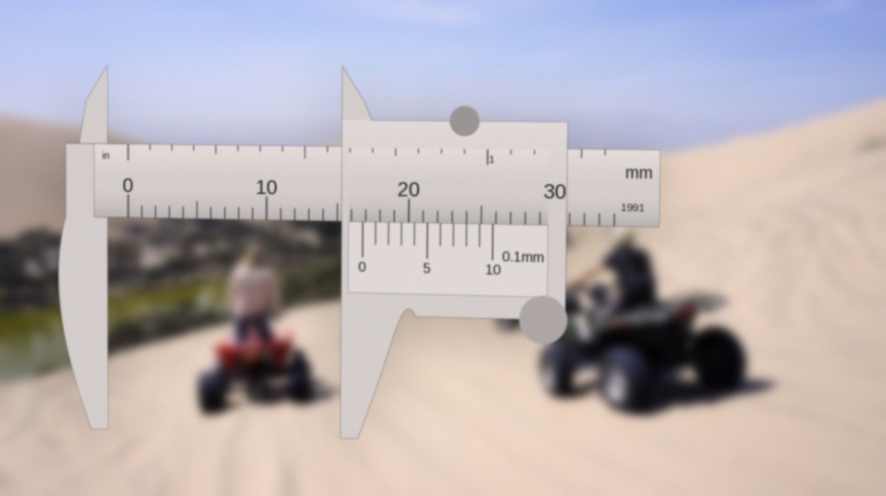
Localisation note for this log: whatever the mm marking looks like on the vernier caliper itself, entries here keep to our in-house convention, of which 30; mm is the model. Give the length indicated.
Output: 16.8; mm
